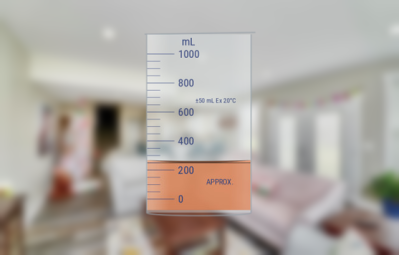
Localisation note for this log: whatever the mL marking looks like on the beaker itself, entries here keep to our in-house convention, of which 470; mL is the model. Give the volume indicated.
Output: 250; mL
